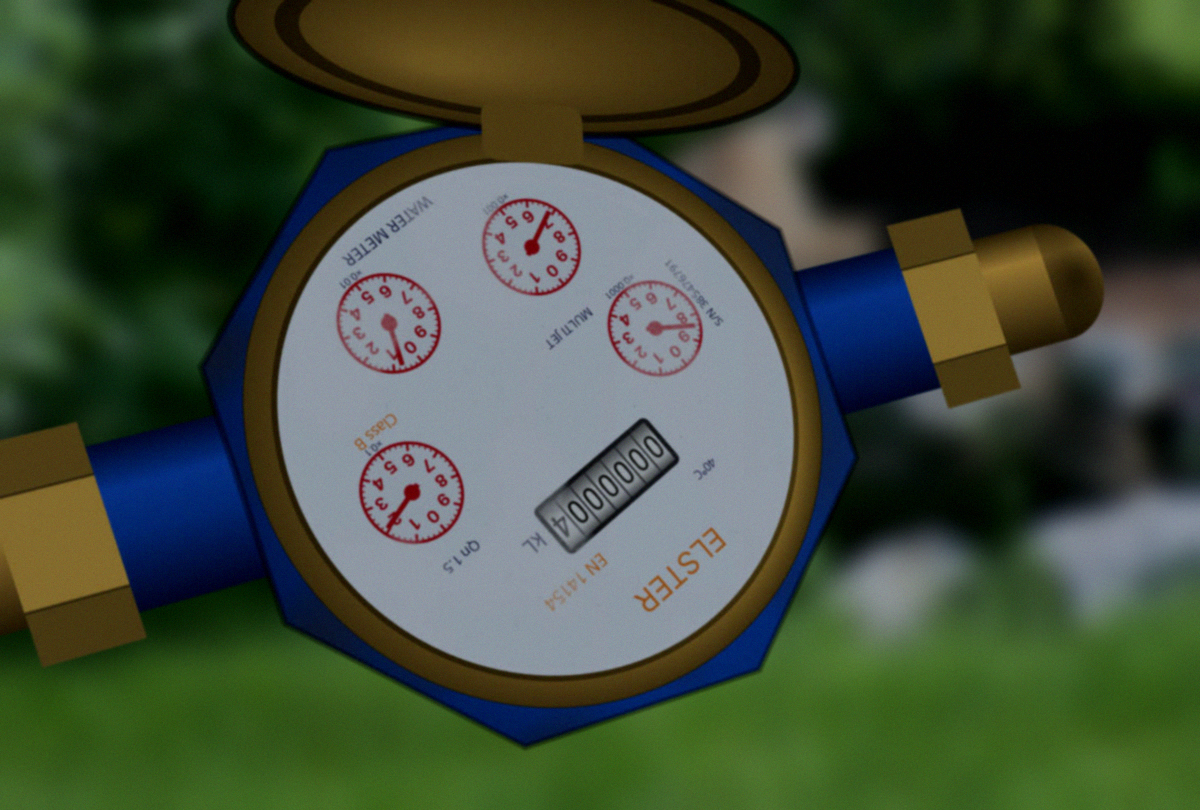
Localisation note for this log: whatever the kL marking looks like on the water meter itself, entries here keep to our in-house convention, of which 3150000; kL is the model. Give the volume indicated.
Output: 4.2068; kL
